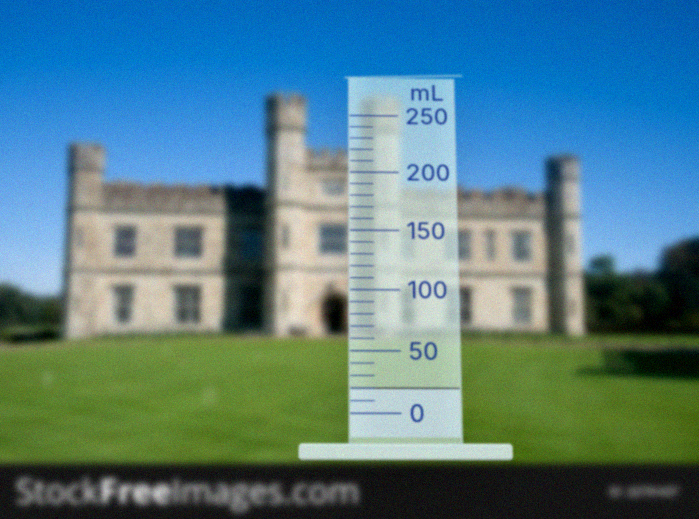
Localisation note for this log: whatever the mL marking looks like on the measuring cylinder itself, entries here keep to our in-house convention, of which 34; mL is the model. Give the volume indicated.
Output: 20; mL
